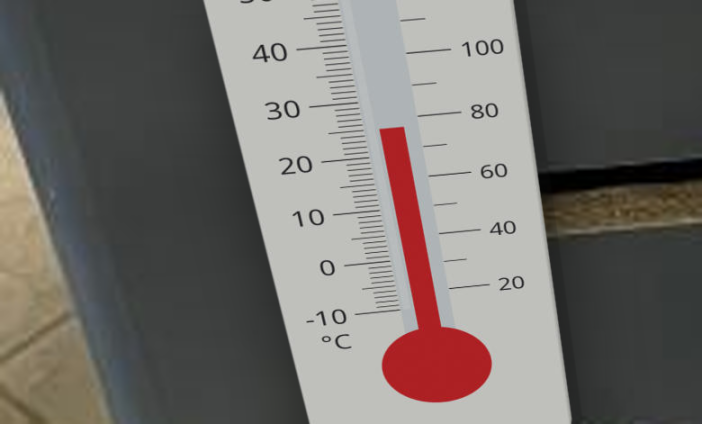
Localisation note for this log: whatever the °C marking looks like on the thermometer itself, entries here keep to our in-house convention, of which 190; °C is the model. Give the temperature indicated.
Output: 25; °C
